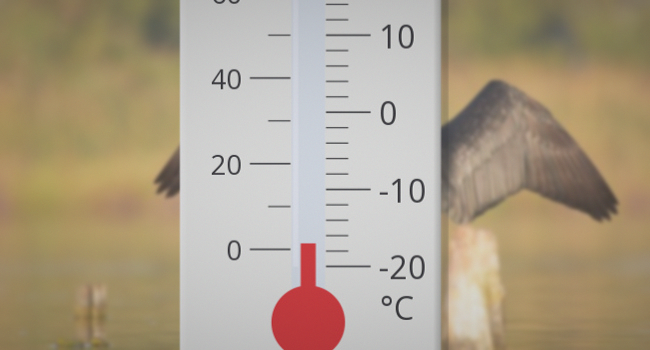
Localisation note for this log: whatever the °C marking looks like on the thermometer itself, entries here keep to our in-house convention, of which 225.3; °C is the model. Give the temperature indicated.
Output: -17; °C
